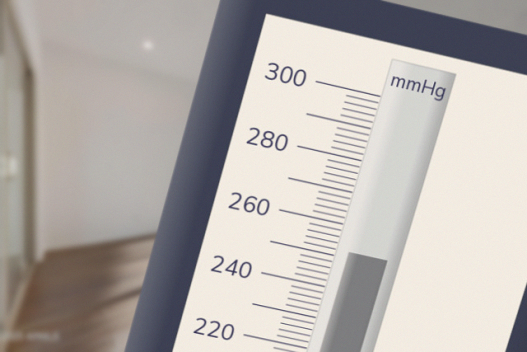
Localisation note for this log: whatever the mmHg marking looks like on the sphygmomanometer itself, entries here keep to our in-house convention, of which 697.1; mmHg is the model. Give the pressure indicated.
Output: 252; mmHg
